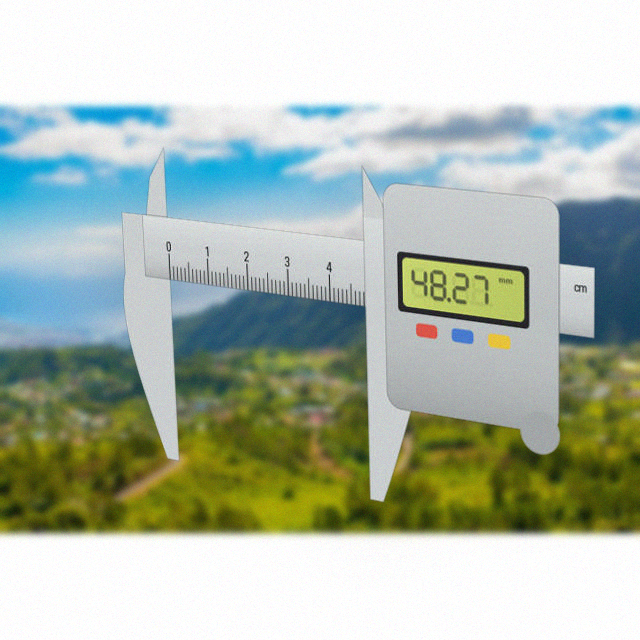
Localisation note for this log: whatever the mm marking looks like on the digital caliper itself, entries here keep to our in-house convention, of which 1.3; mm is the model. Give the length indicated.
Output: 48.27; mm
